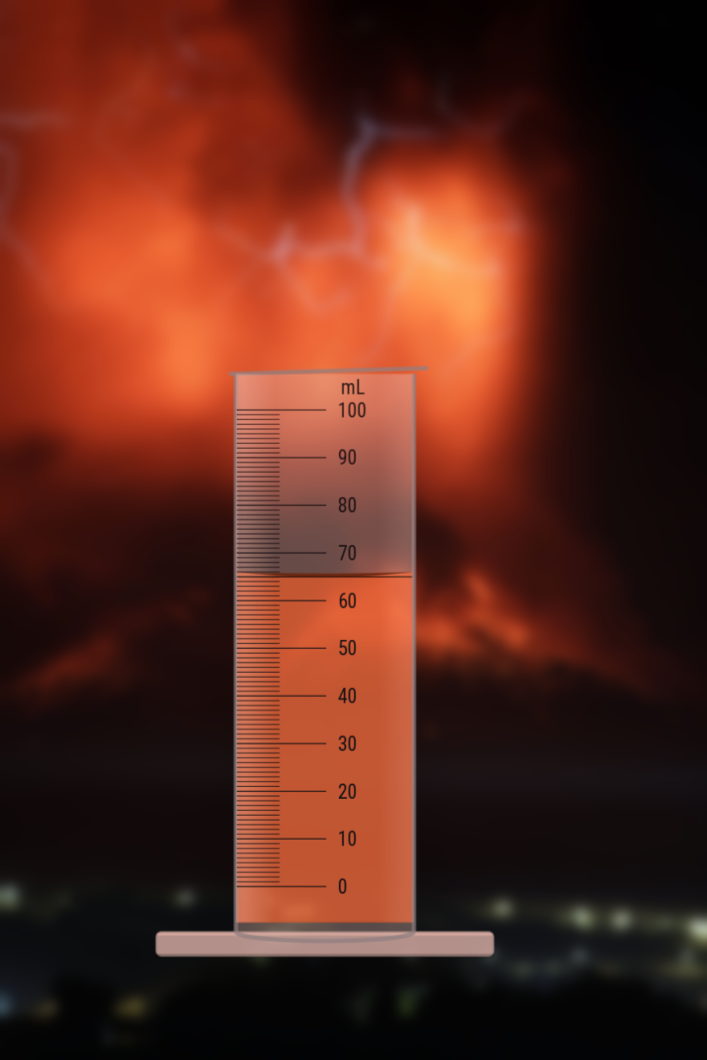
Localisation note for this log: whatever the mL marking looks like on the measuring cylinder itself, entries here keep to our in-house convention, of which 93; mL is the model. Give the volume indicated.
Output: 65; mL
